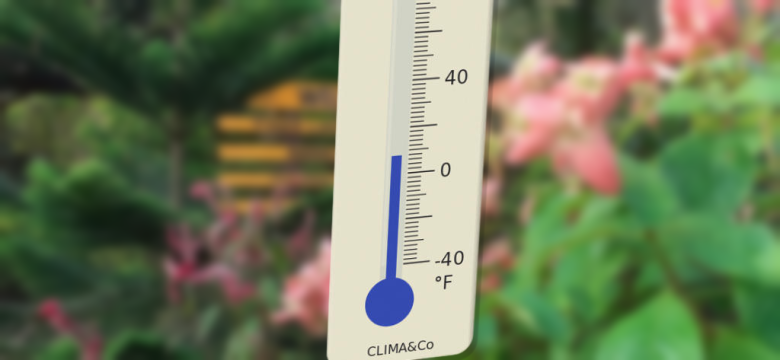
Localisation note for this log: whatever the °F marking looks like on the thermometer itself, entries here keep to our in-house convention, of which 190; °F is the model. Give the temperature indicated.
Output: 8; °F
